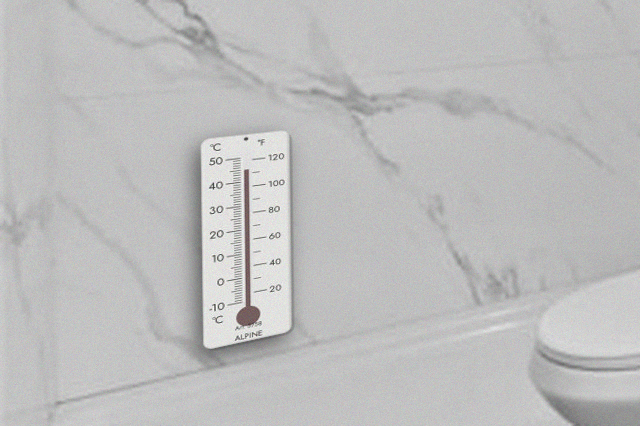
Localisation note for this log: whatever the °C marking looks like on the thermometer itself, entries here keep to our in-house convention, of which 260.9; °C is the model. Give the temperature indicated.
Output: 45; °C
